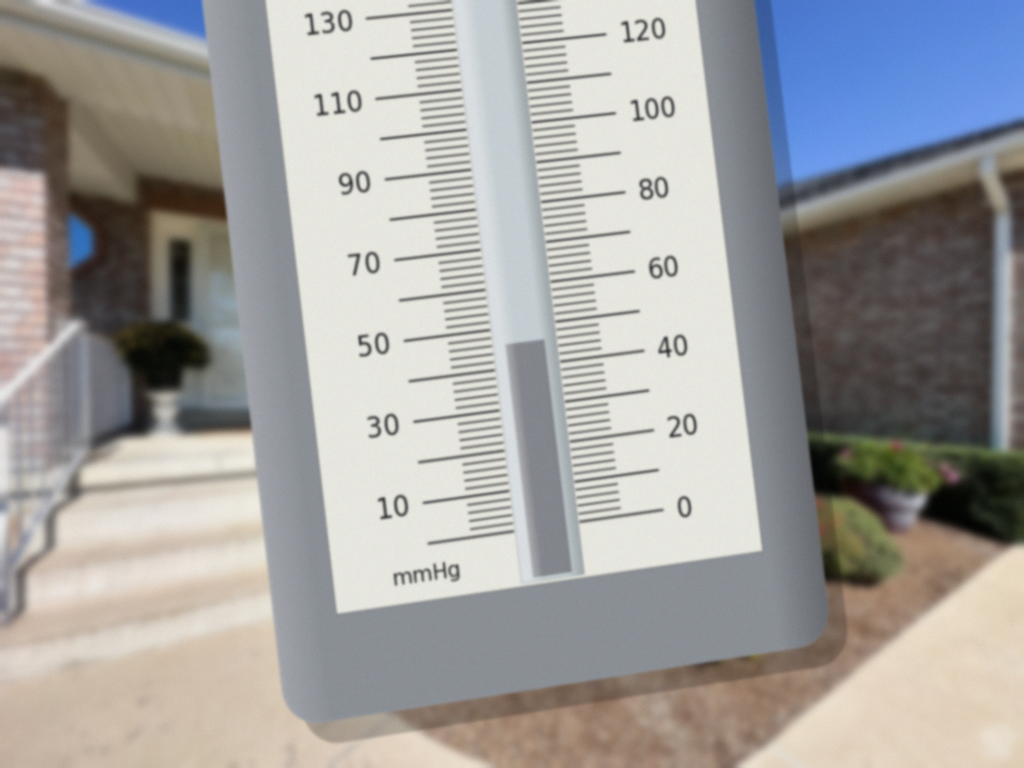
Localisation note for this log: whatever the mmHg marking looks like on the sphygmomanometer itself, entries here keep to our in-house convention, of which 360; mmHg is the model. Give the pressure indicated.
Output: 46; mmHg
